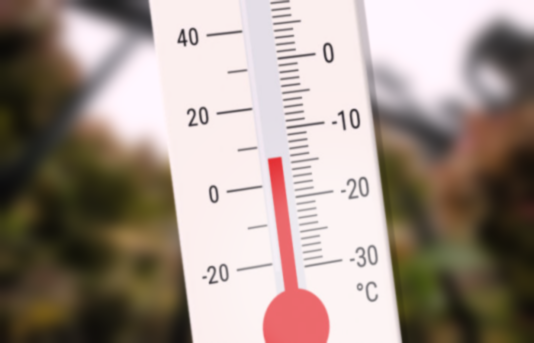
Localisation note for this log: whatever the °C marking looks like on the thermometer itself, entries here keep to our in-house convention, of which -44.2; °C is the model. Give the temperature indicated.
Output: -14; °C
